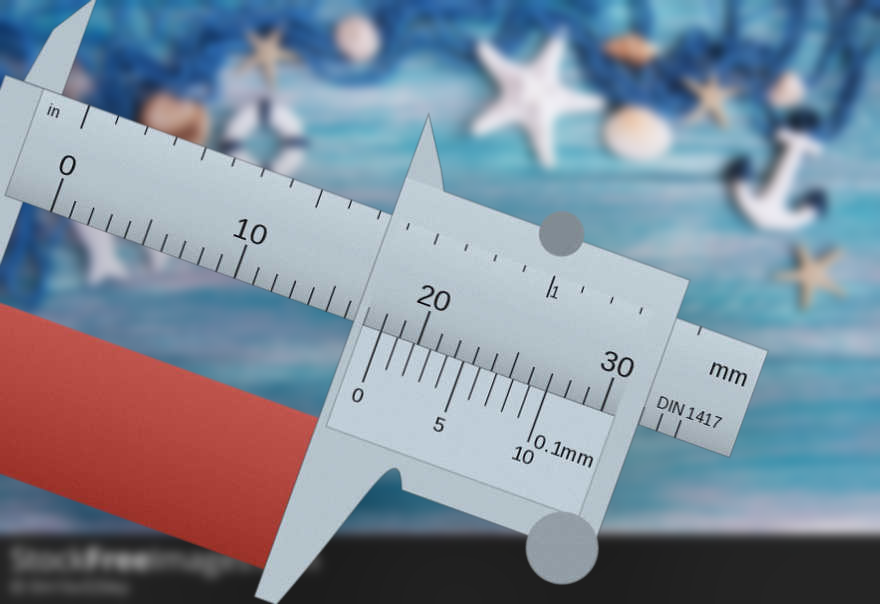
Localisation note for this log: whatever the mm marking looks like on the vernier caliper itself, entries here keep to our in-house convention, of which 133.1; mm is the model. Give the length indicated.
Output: 18.0; mm
